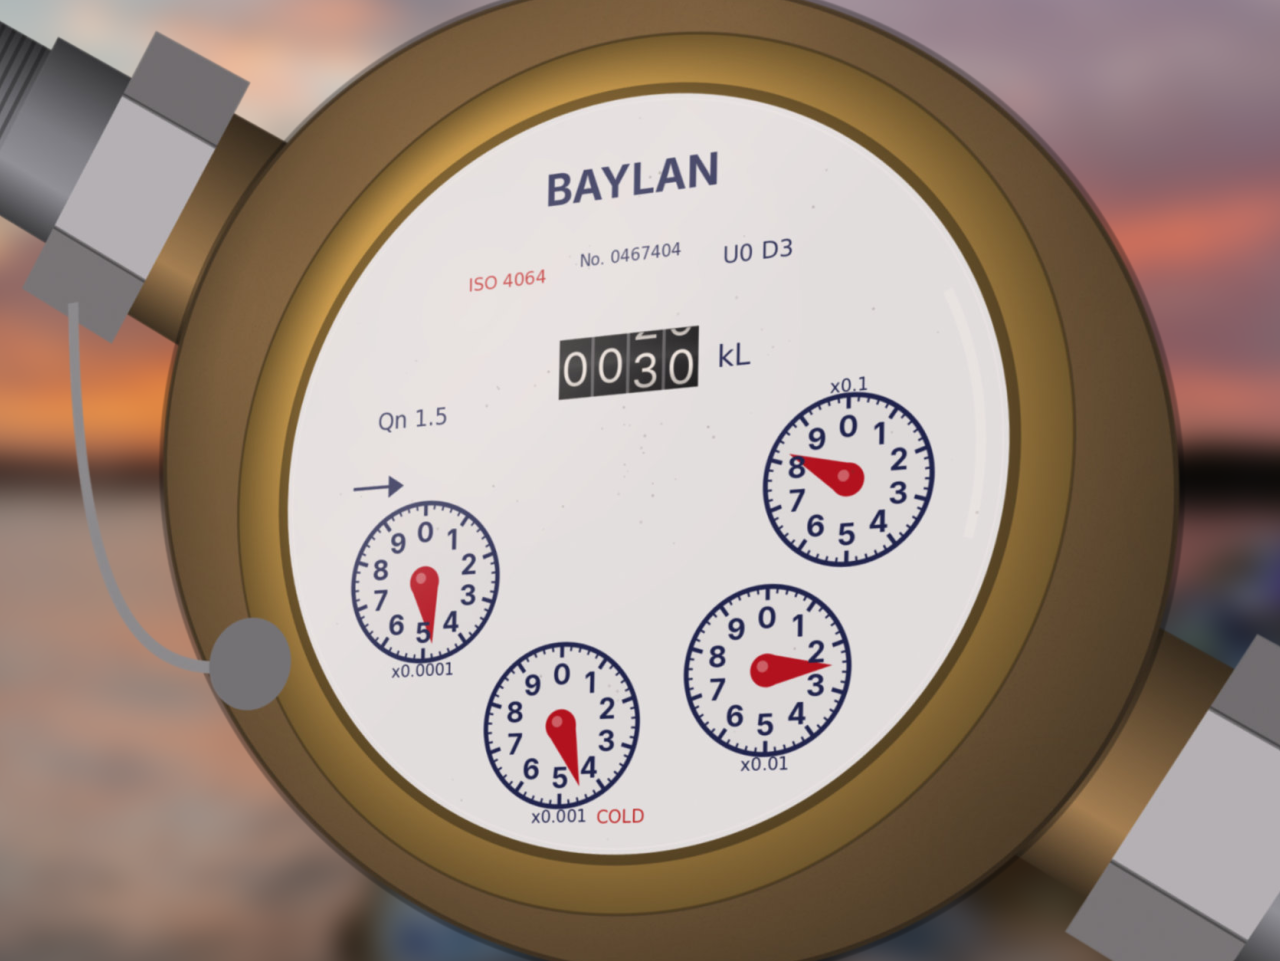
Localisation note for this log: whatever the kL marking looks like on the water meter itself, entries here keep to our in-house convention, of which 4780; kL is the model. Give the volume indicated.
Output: 29.8244; kL
